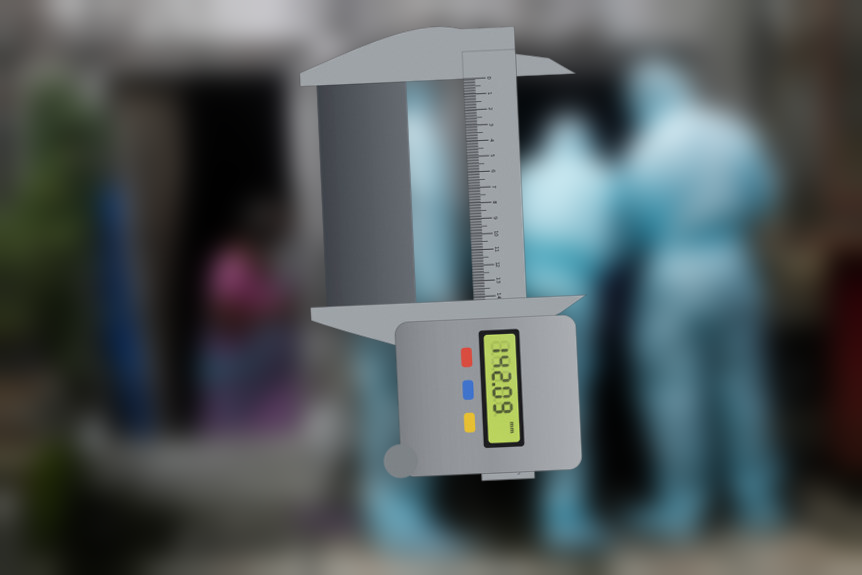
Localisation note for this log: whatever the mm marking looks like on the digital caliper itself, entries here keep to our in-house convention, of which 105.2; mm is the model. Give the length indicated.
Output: 142.09; mm
